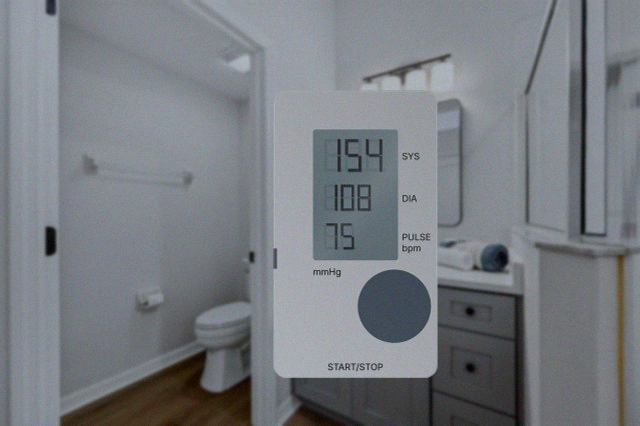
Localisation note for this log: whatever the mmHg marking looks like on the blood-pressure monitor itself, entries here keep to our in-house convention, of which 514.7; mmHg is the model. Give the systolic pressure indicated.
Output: 154; mmHg
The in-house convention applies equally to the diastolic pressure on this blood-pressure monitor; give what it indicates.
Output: 108; mmHg
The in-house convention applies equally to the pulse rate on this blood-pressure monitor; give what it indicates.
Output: 75; bpm
